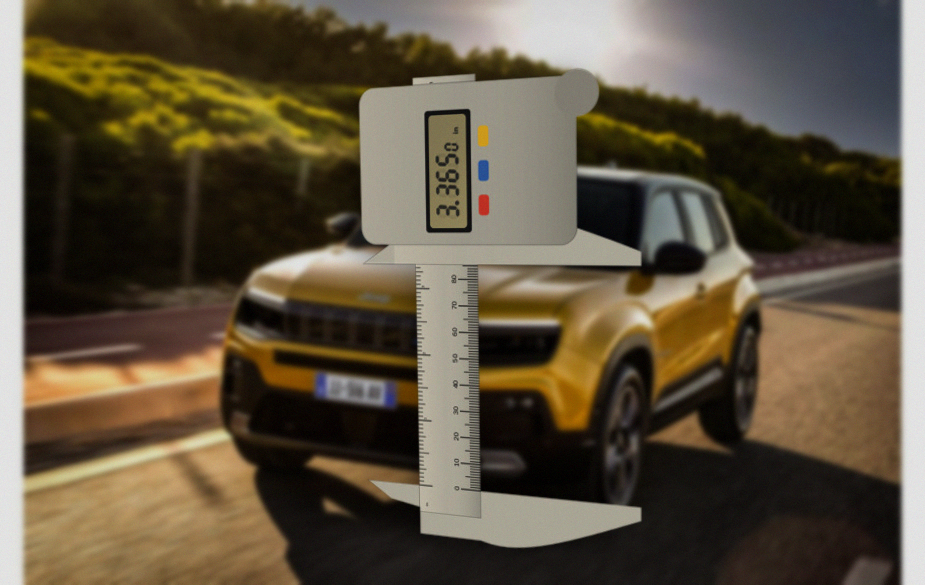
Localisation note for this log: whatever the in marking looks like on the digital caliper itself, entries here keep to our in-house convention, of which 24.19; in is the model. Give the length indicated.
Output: 3.3650; in
